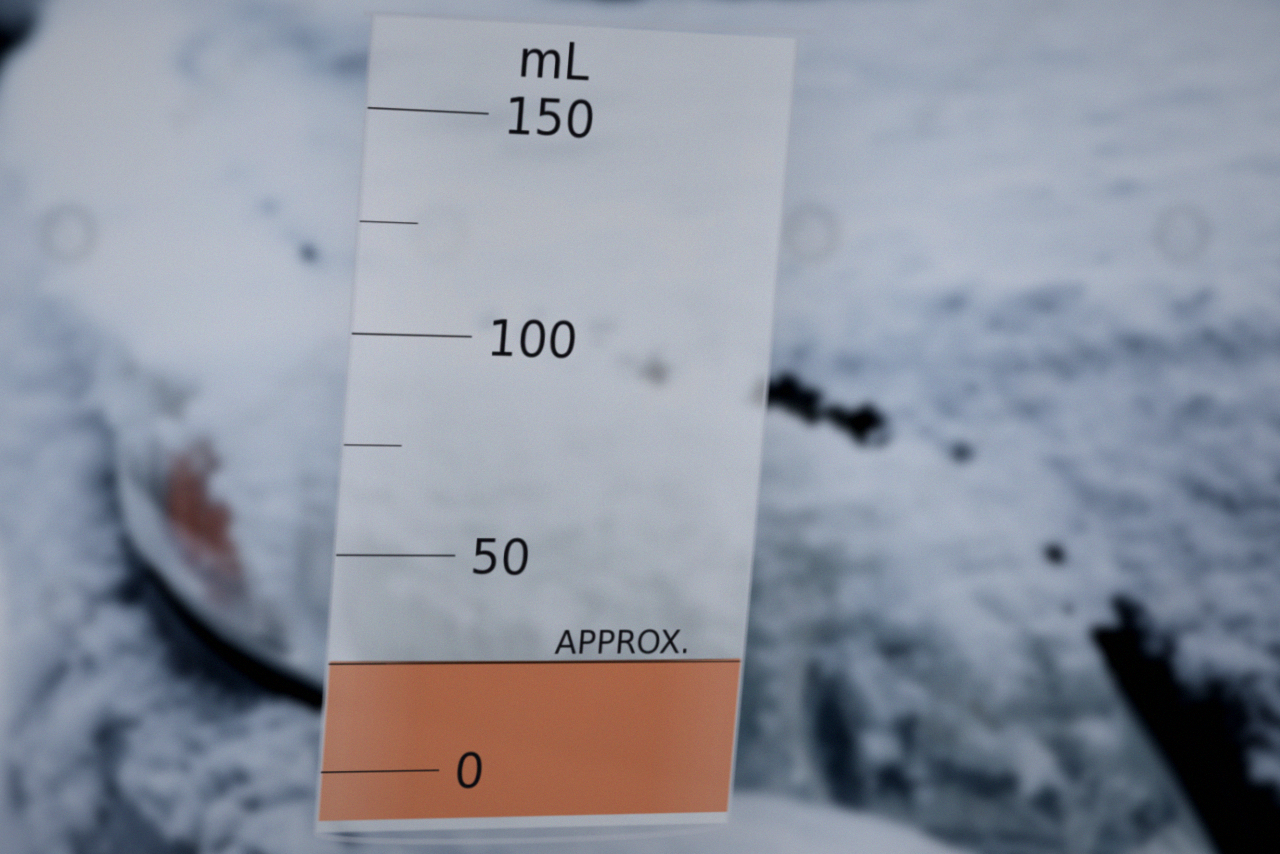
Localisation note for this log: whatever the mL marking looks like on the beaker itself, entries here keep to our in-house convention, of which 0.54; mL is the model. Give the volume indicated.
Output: 25; mL
